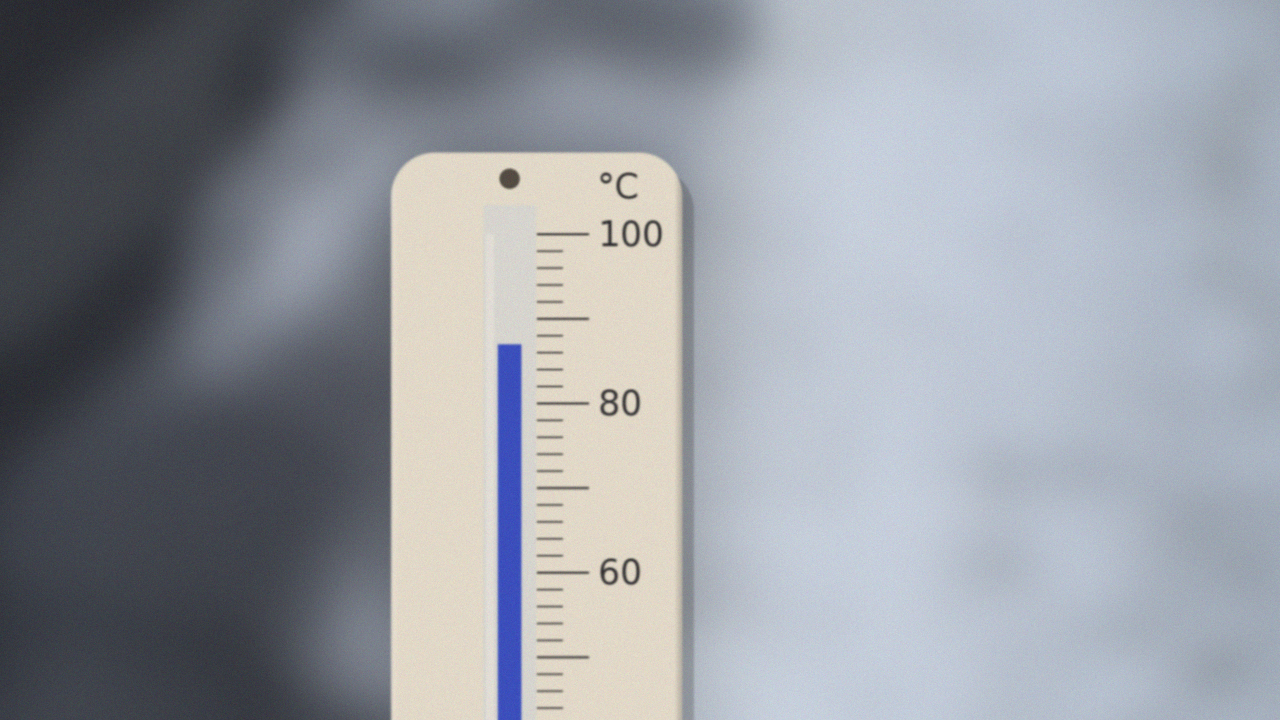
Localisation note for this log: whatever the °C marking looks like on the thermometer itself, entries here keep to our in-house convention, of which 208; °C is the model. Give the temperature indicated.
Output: 87; °C
